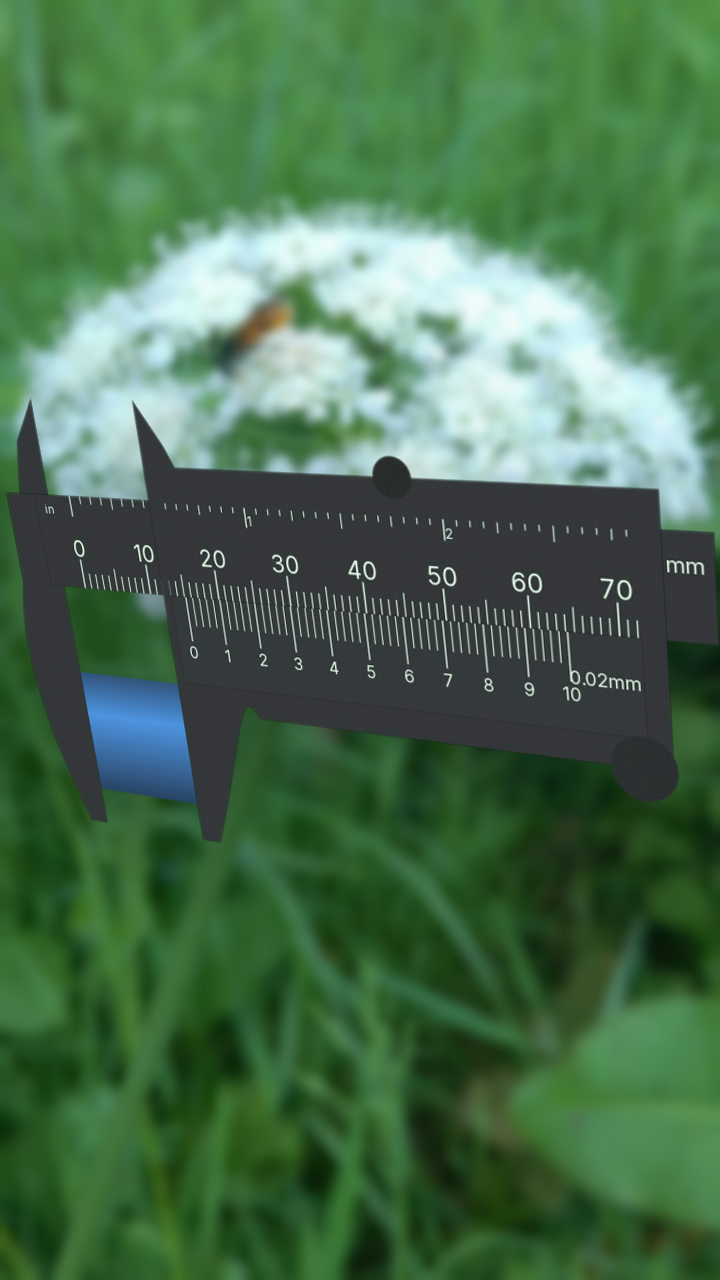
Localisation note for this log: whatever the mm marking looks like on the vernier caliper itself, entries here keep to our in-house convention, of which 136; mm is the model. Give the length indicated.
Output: 15.2; mm
